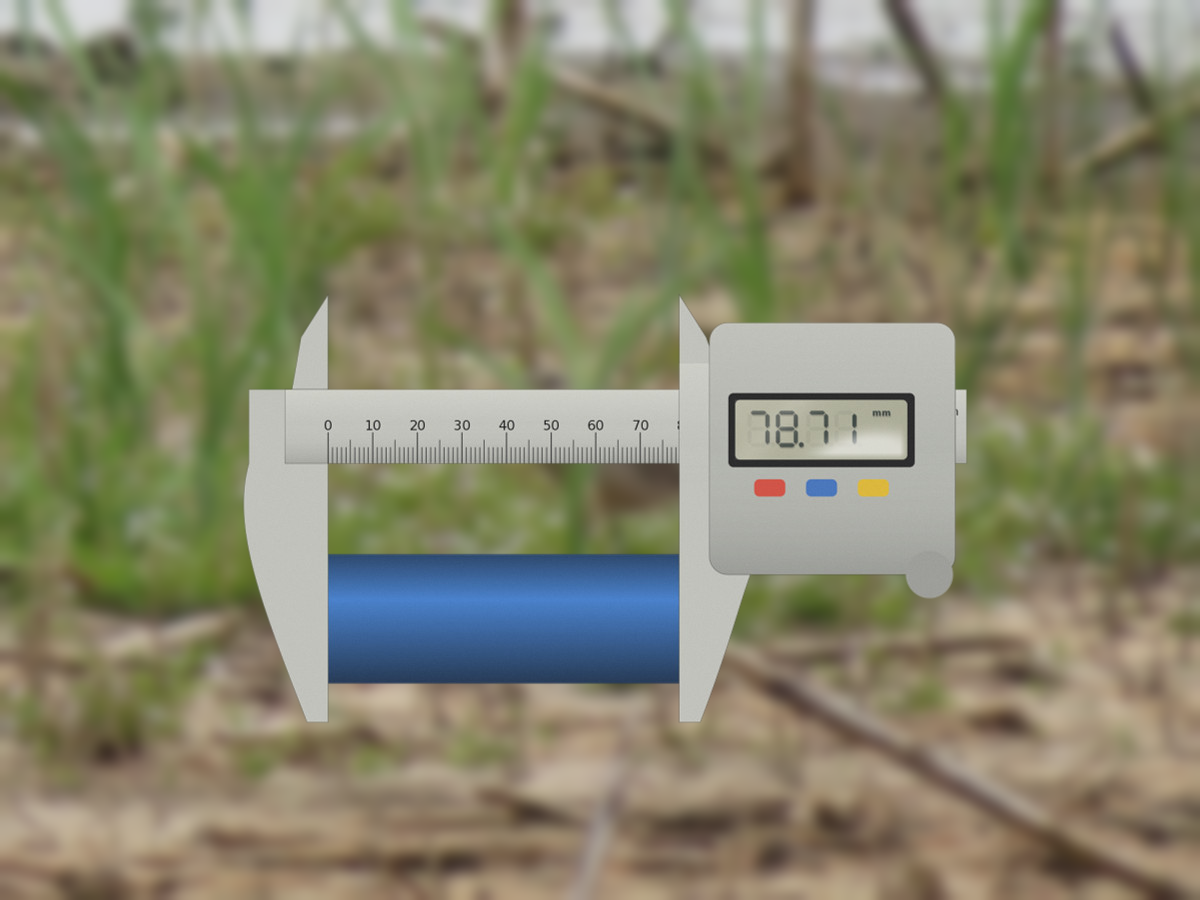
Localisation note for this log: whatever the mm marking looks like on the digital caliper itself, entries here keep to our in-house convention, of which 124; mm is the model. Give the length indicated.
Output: 78.71; mm
